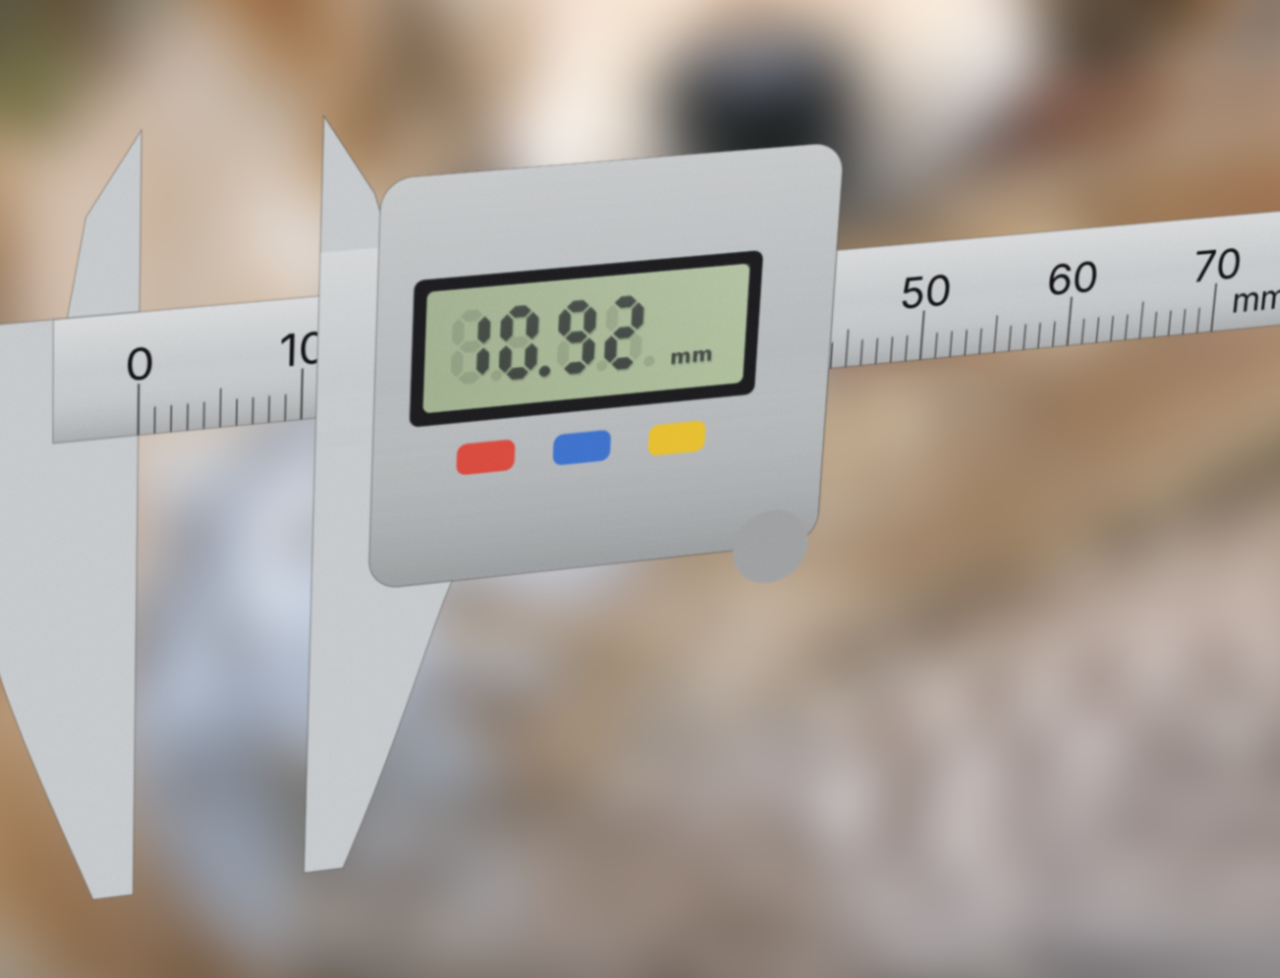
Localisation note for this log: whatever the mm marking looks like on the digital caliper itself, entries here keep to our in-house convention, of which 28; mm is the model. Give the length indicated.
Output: 10.92; mm
